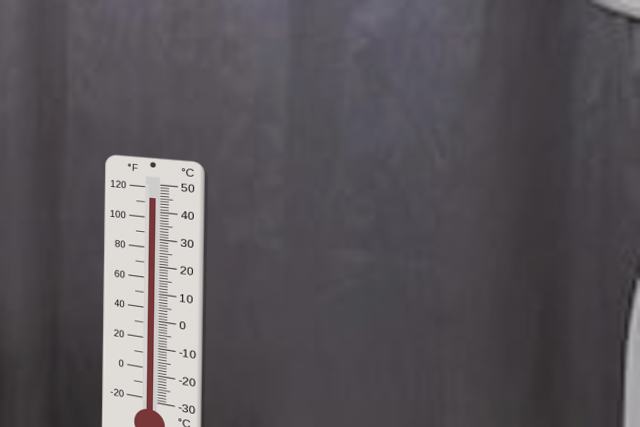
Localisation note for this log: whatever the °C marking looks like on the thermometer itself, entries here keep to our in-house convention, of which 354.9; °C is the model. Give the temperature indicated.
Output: 45; °C
